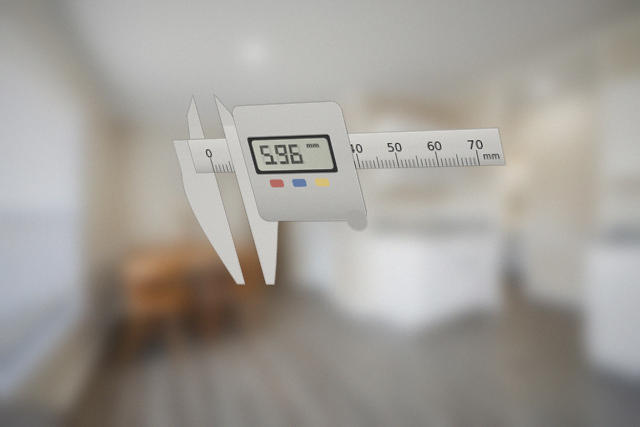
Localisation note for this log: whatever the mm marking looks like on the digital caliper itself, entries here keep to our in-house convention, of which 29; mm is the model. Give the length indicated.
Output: 5.96; mm
